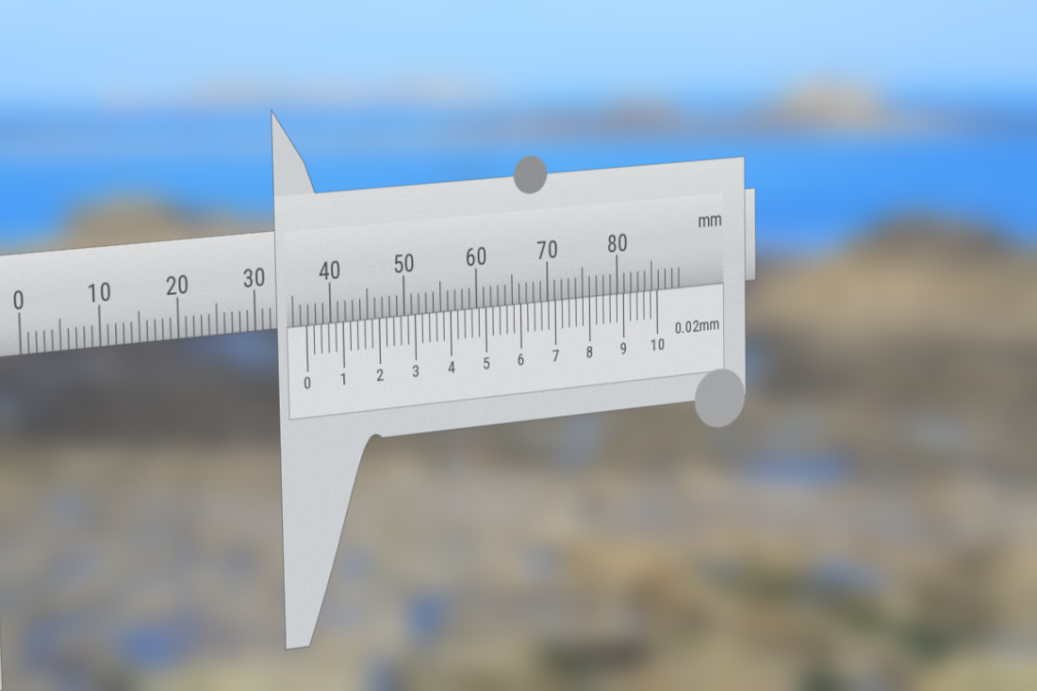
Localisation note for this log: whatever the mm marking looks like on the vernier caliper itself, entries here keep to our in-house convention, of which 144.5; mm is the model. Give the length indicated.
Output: 36.8; mm
